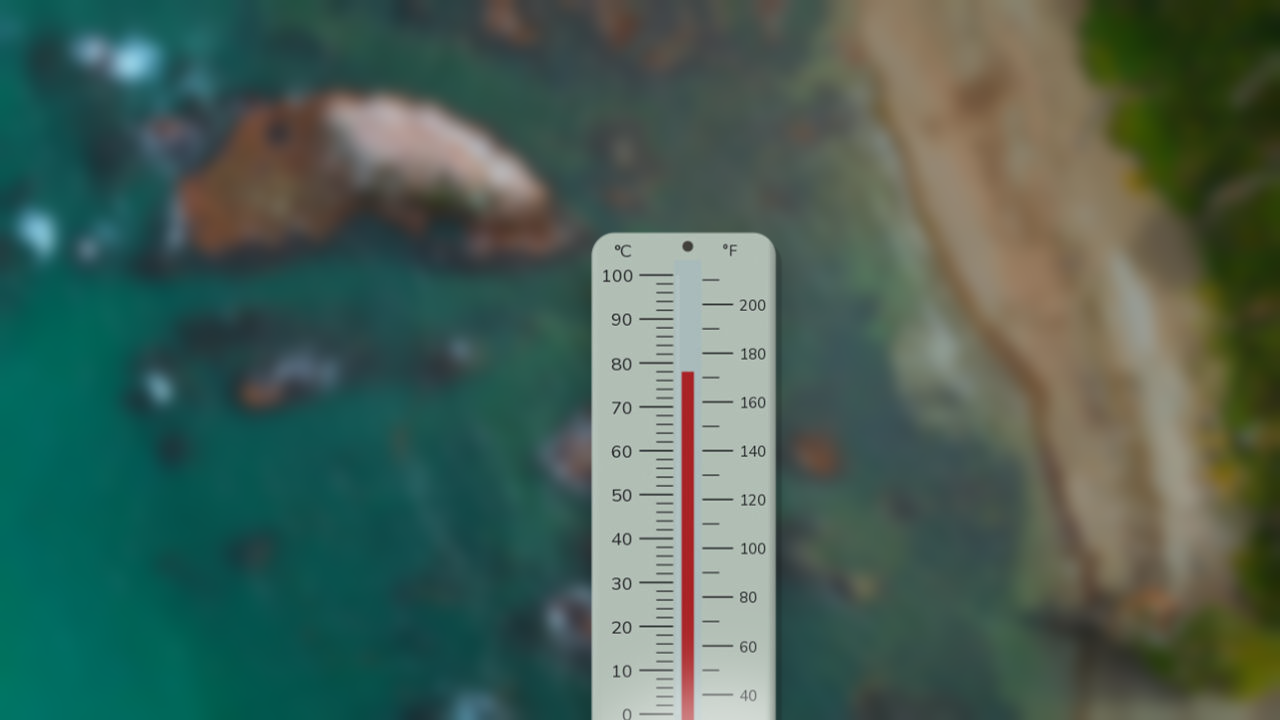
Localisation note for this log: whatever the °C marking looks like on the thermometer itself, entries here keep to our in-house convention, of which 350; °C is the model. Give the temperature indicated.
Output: 78; °C
